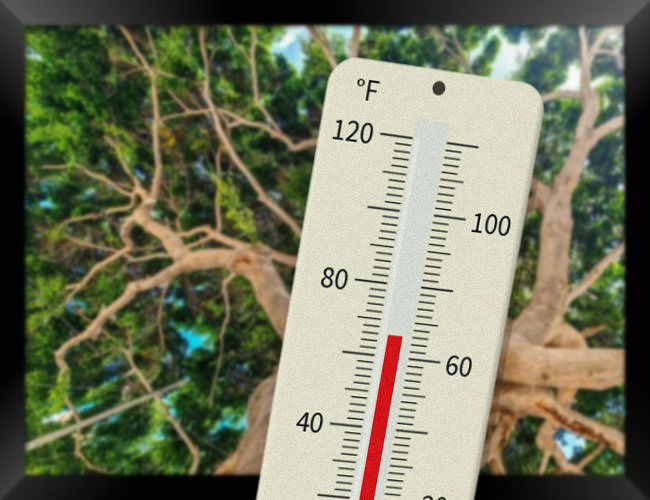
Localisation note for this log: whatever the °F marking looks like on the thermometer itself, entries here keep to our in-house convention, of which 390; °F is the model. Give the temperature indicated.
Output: 66; °F
